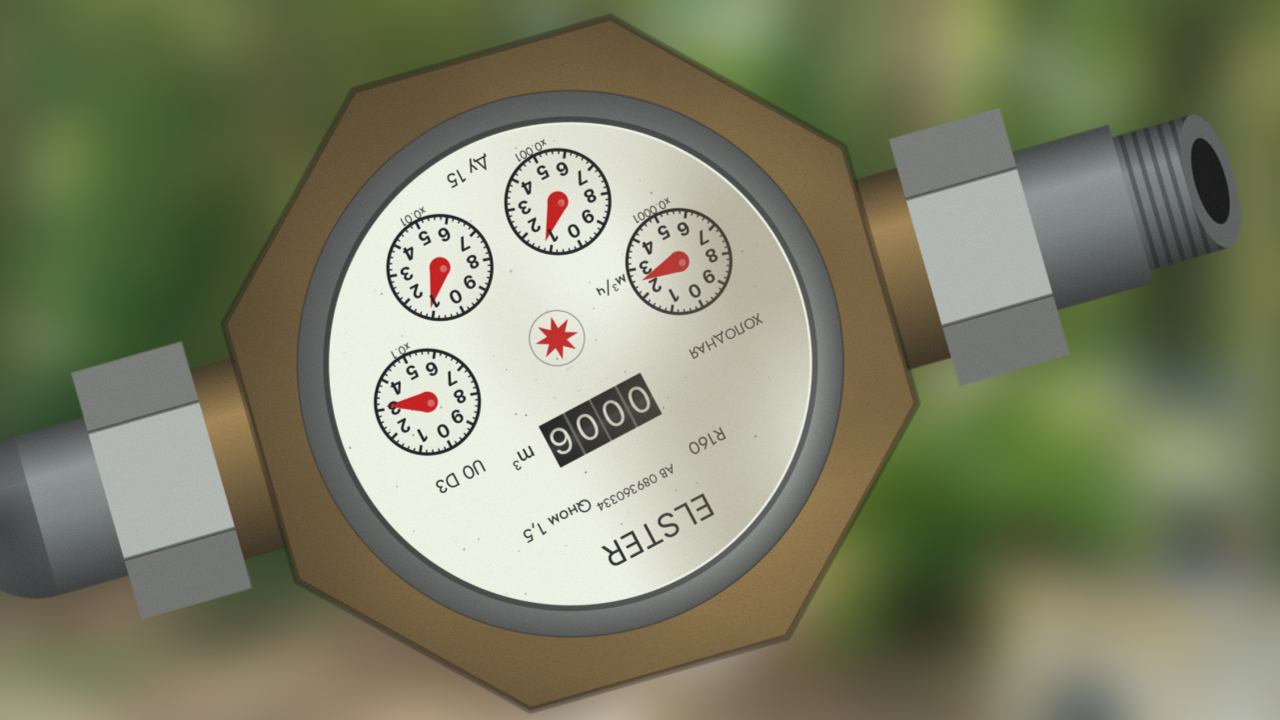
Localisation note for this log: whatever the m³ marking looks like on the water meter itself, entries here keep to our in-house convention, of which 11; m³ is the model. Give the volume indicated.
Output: 6.3112; m³
